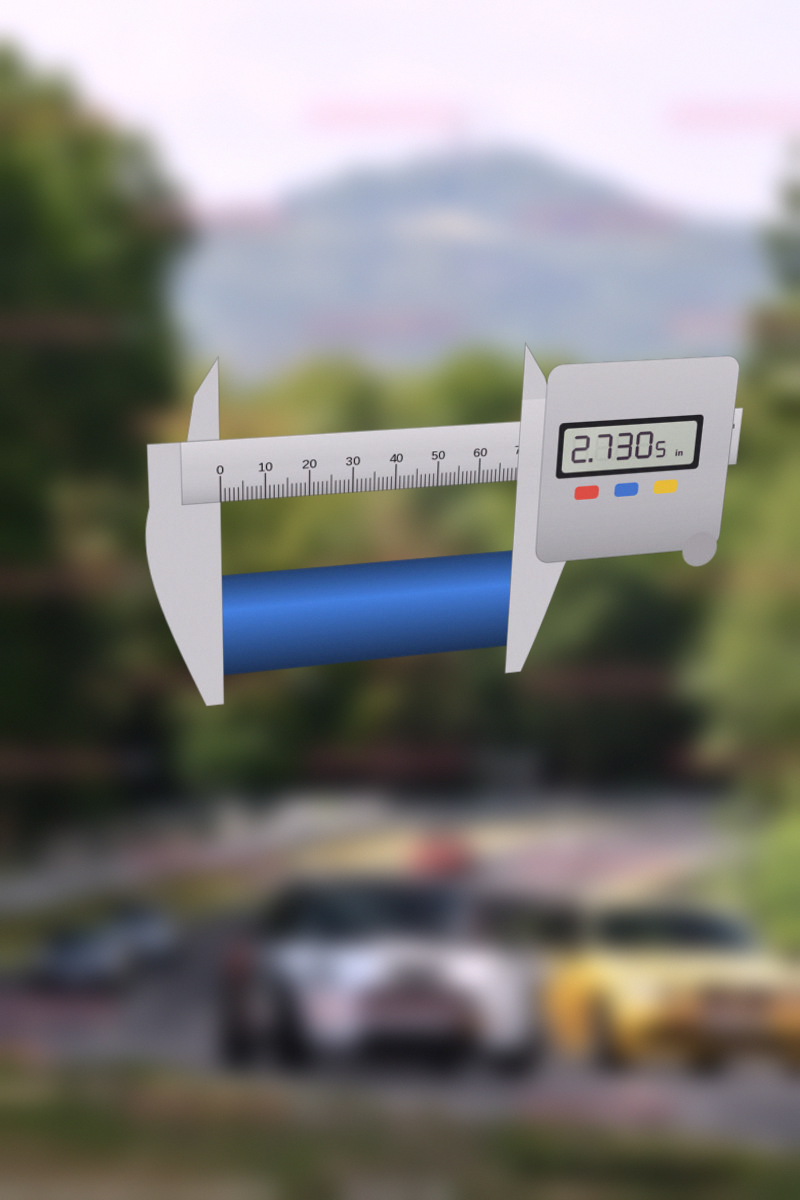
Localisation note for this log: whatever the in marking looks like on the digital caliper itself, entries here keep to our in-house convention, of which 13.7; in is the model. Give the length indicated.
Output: 2.7305; in
